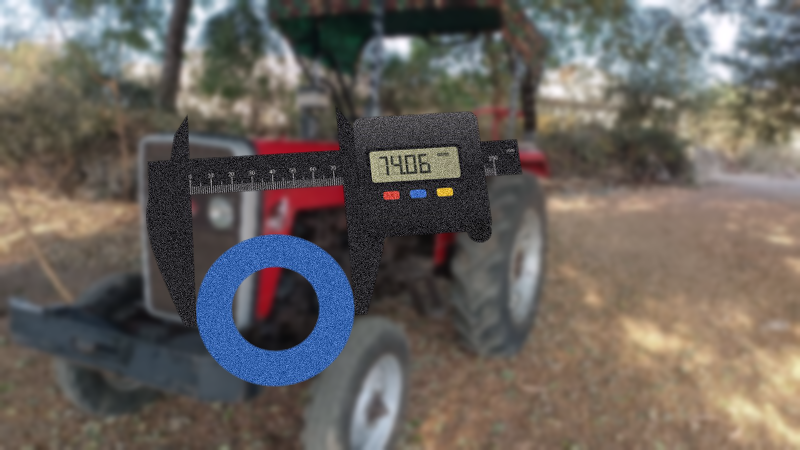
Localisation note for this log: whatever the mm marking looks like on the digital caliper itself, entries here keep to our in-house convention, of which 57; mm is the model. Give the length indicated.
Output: 74.06; mm
